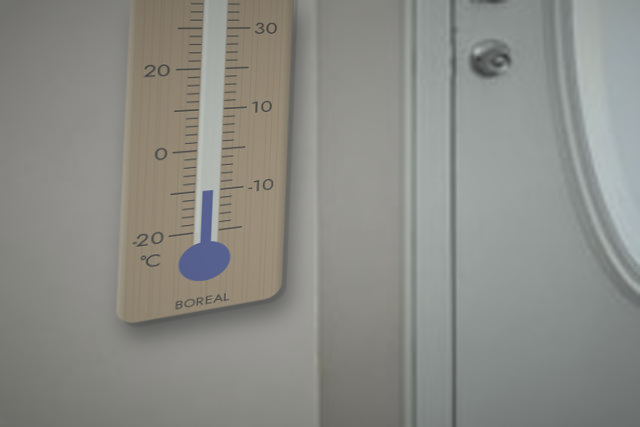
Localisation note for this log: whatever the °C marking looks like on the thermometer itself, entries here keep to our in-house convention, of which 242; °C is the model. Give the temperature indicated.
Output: -10; °C
